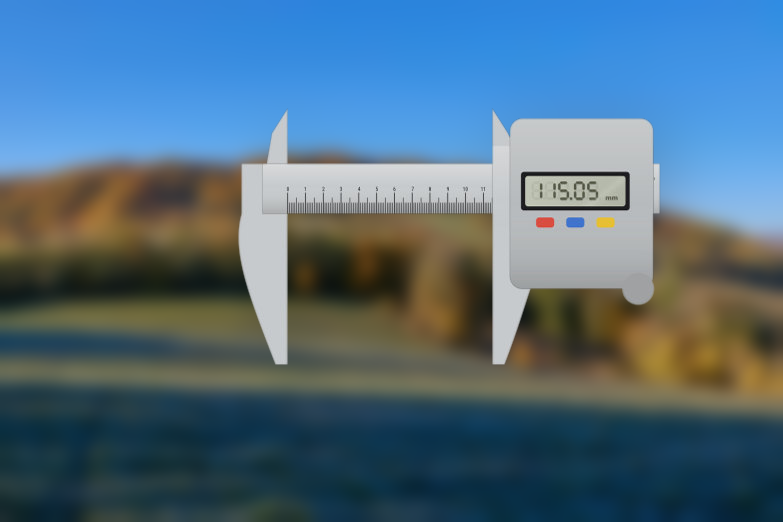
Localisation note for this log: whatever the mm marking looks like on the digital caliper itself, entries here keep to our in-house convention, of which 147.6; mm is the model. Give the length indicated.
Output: 115.05; mm
